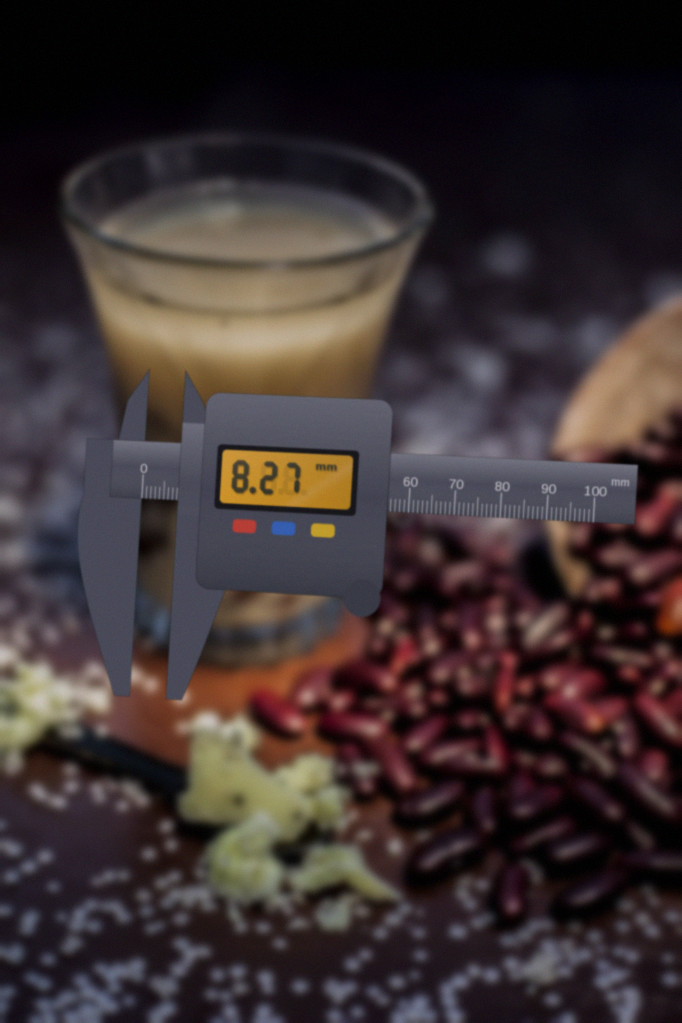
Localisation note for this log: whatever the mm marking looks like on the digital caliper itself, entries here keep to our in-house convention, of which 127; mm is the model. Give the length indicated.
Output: 8.27; mm
